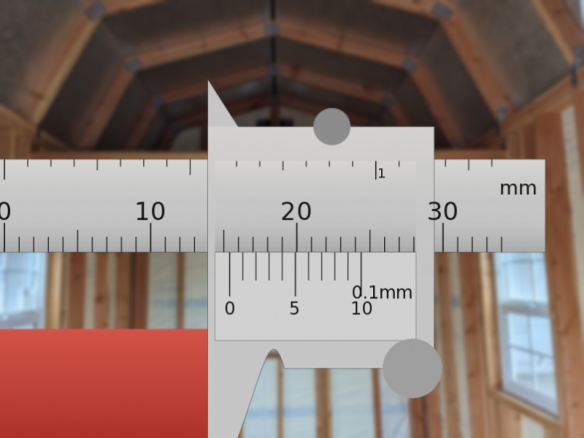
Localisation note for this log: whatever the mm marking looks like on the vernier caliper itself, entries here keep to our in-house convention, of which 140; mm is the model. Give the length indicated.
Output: 15.4; mm
